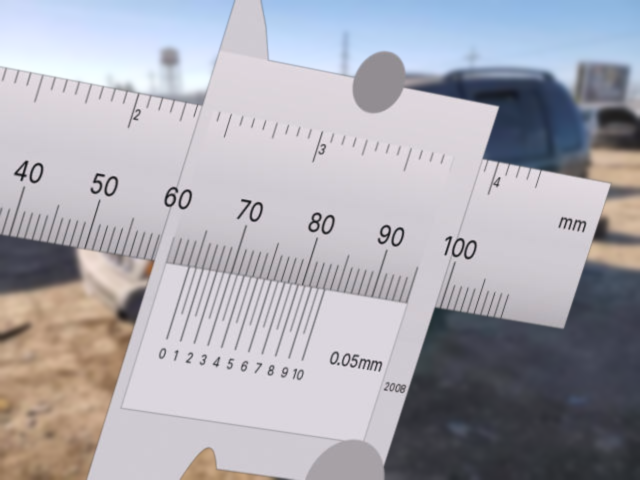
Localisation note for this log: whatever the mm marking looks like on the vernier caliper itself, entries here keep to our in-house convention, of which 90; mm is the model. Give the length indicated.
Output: 64.2; mm
